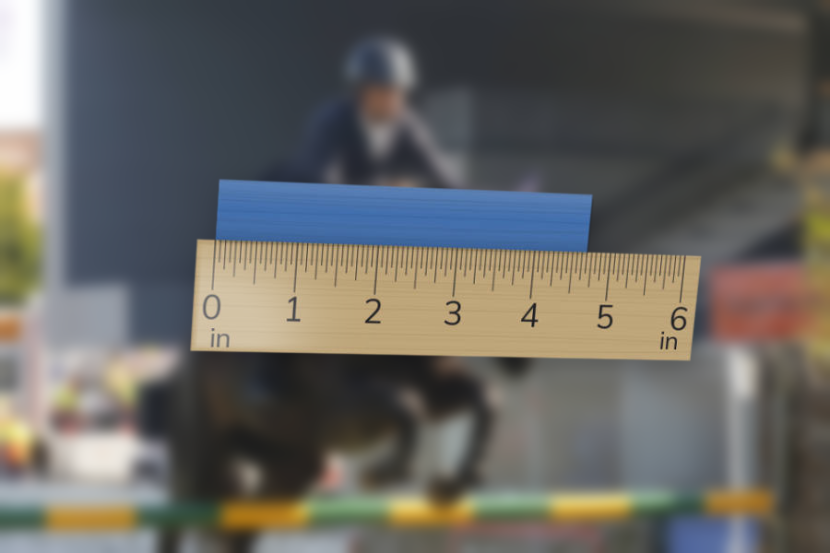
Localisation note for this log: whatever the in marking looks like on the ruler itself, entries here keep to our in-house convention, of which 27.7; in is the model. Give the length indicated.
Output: 4.6875; in
